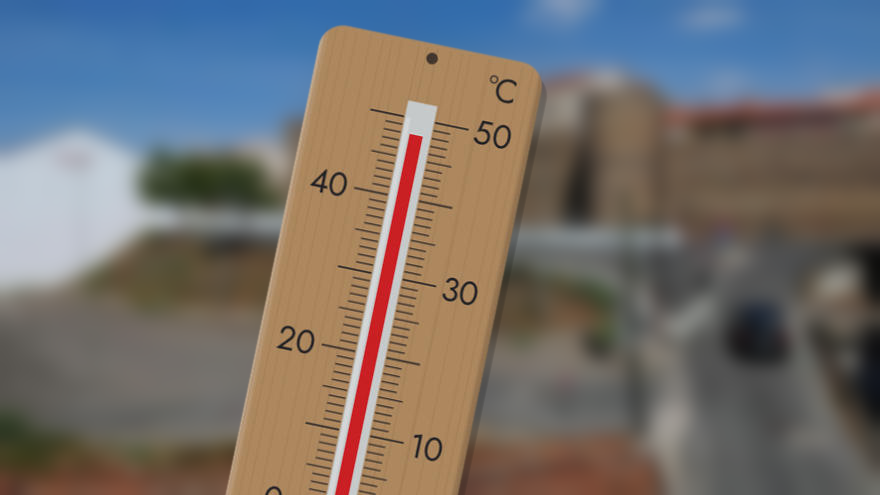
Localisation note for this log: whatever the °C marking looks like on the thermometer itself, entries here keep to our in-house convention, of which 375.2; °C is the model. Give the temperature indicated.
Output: 48; °C
